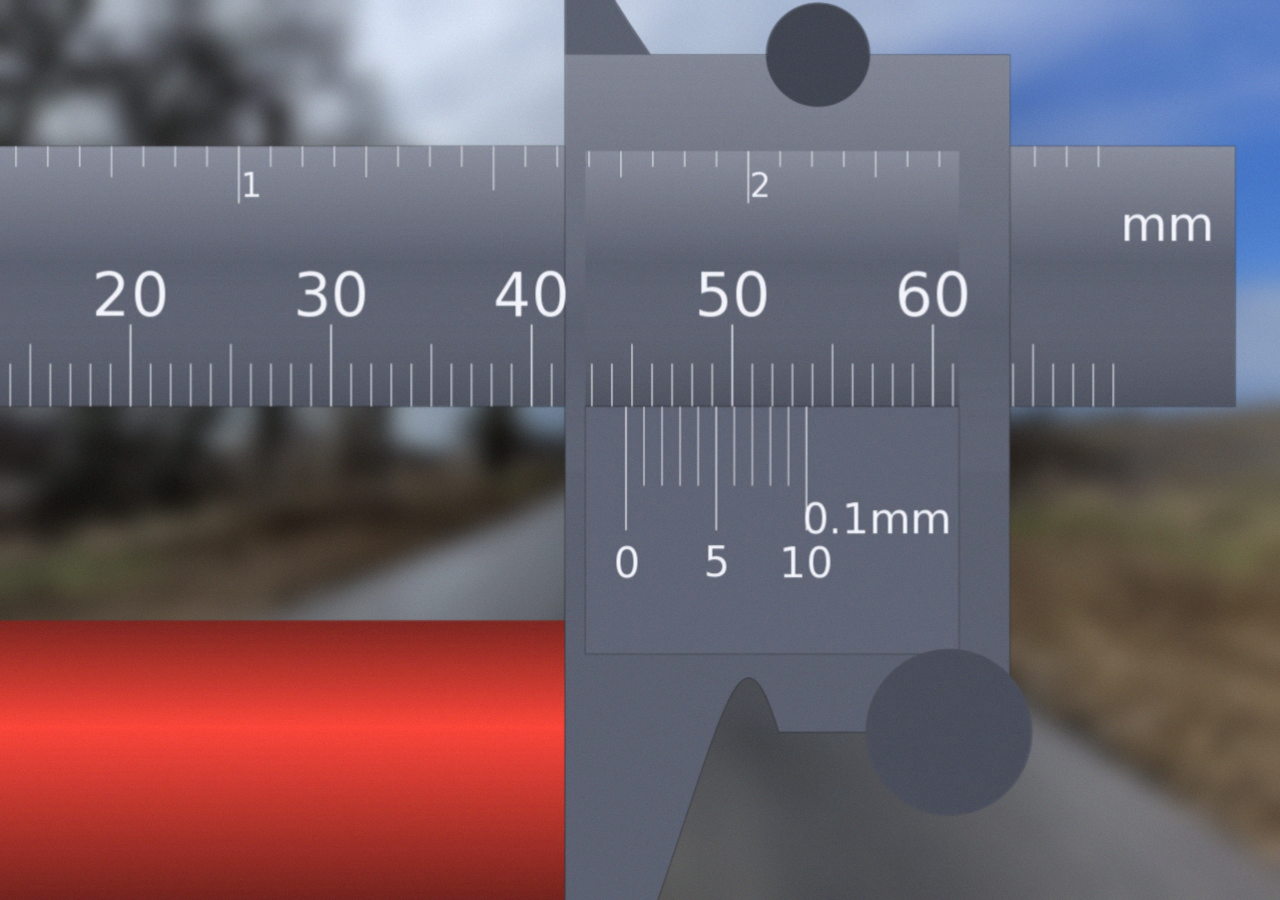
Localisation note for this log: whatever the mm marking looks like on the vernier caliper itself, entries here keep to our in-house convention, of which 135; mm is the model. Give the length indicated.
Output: 44.7; mm
